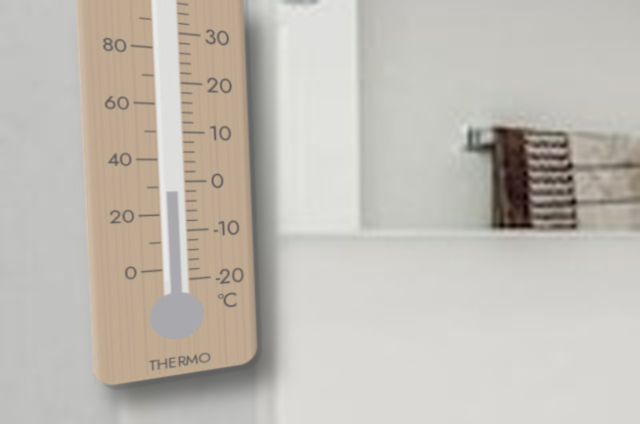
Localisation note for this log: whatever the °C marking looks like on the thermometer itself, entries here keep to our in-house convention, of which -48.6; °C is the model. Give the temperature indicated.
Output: -2; °C
